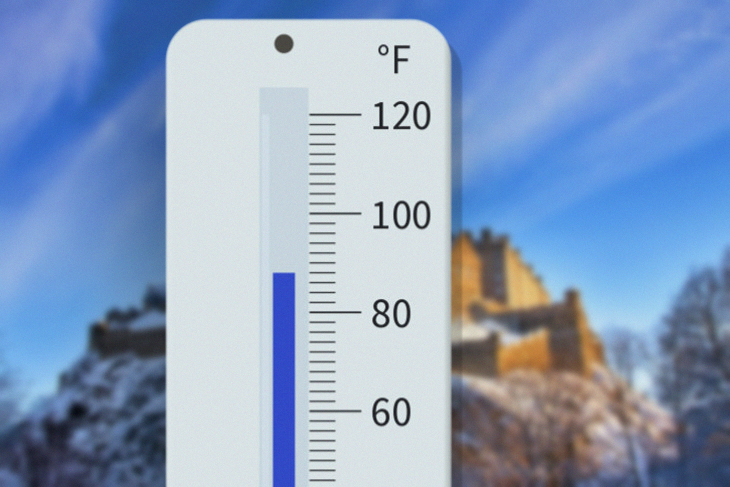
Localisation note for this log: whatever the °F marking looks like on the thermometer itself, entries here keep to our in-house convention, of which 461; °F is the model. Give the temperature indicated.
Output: 88; °F
